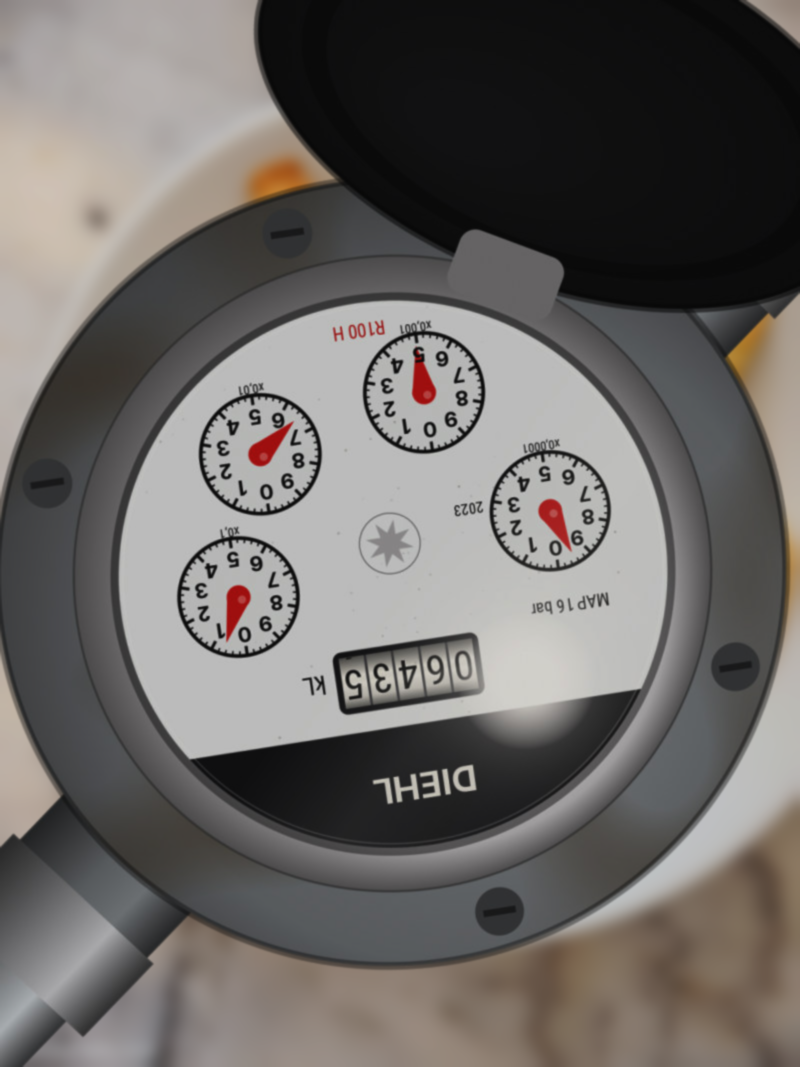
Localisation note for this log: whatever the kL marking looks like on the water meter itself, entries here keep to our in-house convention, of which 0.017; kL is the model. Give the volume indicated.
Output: 6435.0649; kL
